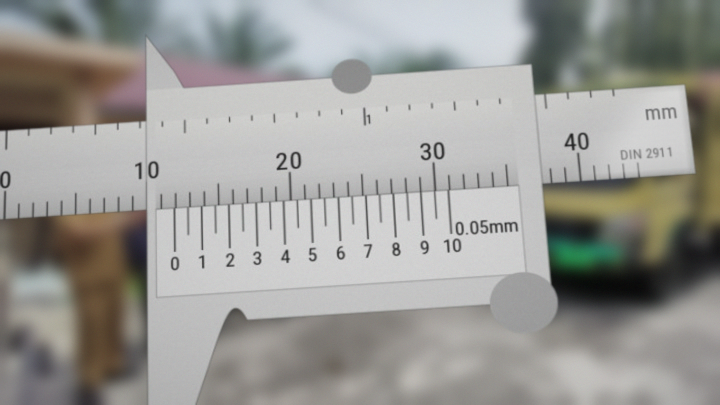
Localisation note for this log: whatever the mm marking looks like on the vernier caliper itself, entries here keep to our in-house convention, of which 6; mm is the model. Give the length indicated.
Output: 11.9; mm
